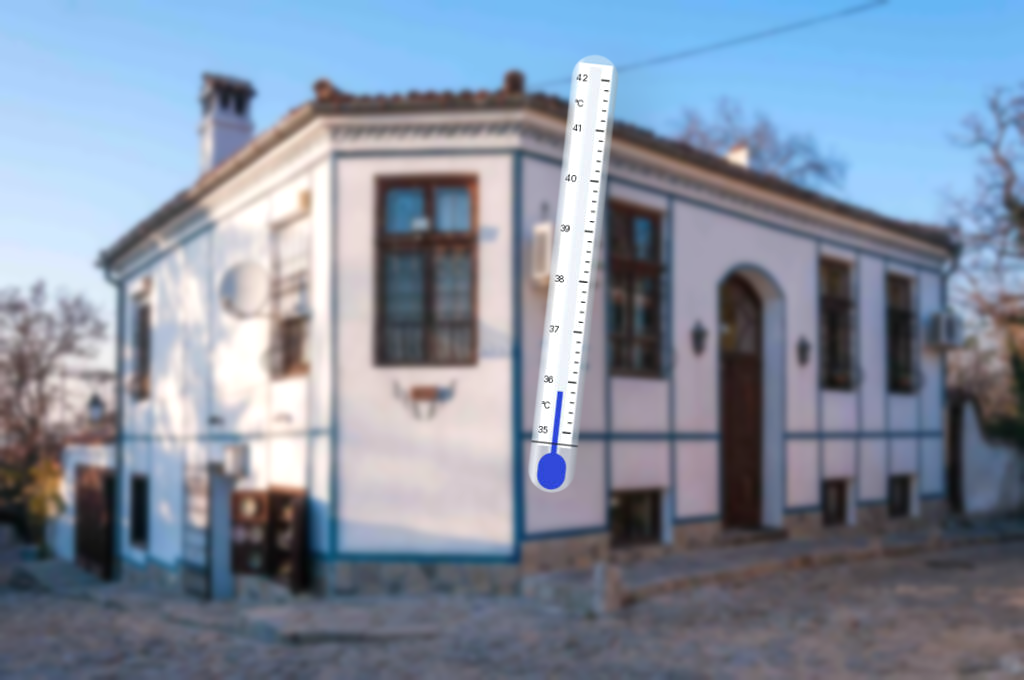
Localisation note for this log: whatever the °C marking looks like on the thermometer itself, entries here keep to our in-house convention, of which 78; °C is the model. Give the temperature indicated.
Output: 35.8; °C
